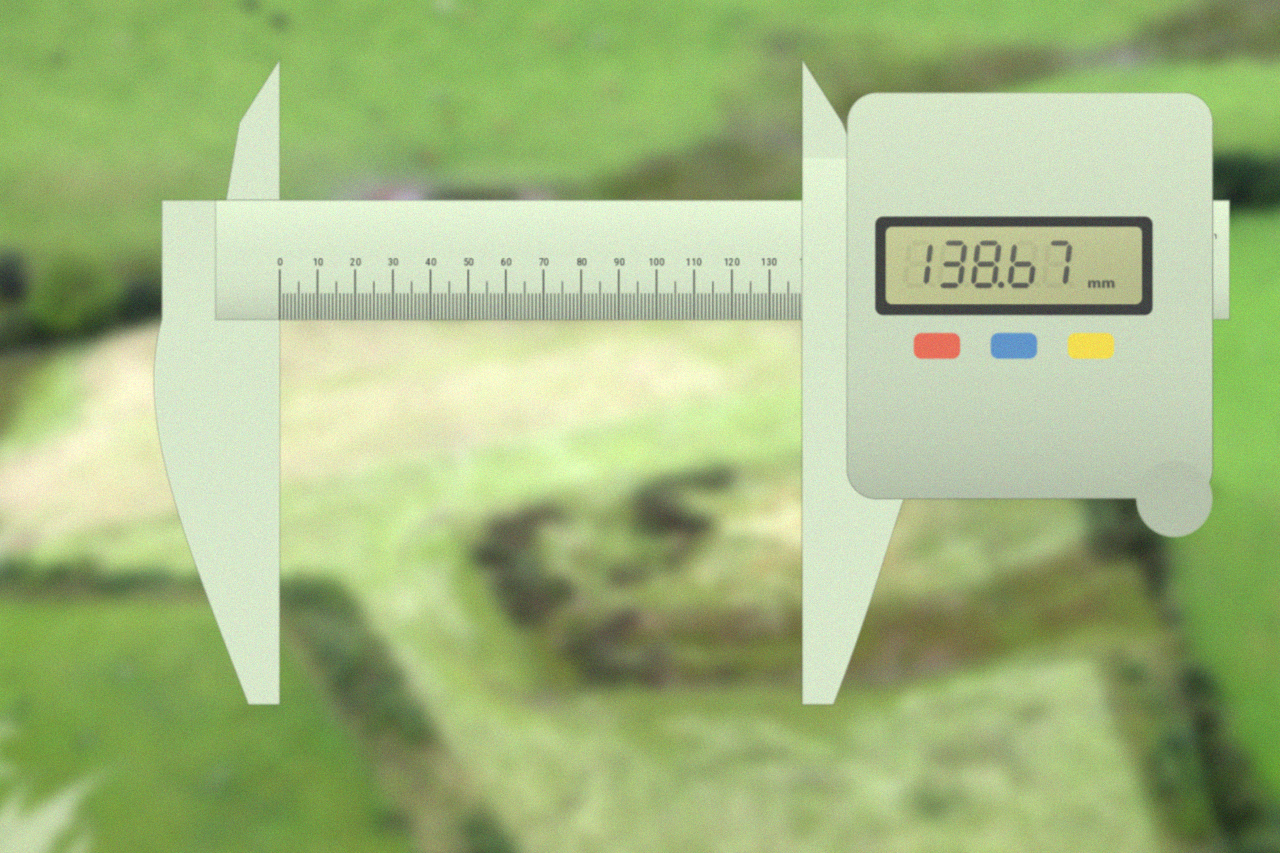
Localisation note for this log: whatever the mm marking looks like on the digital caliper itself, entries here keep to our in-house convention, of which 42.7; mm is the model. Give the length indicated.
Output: 138.67; mm
